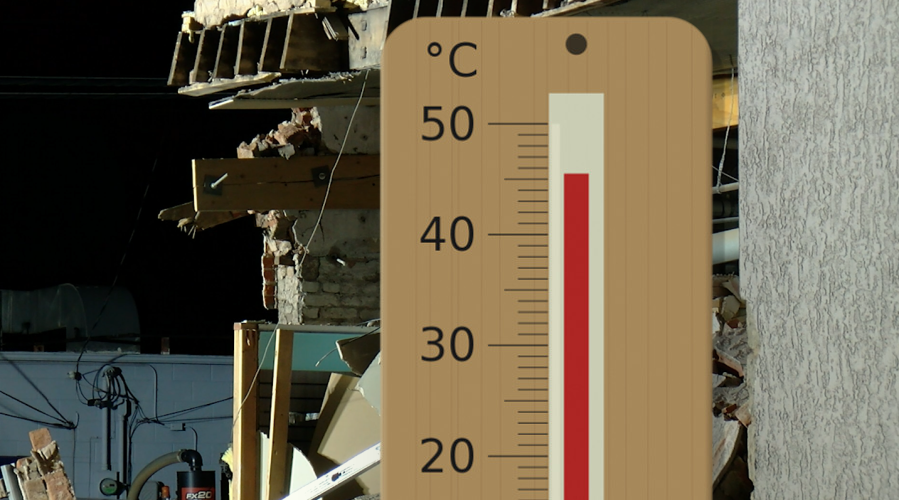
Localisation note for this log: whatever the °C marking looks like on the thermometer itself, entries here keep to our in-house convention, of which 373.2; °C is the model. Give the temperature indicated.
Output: 45.5; °C
